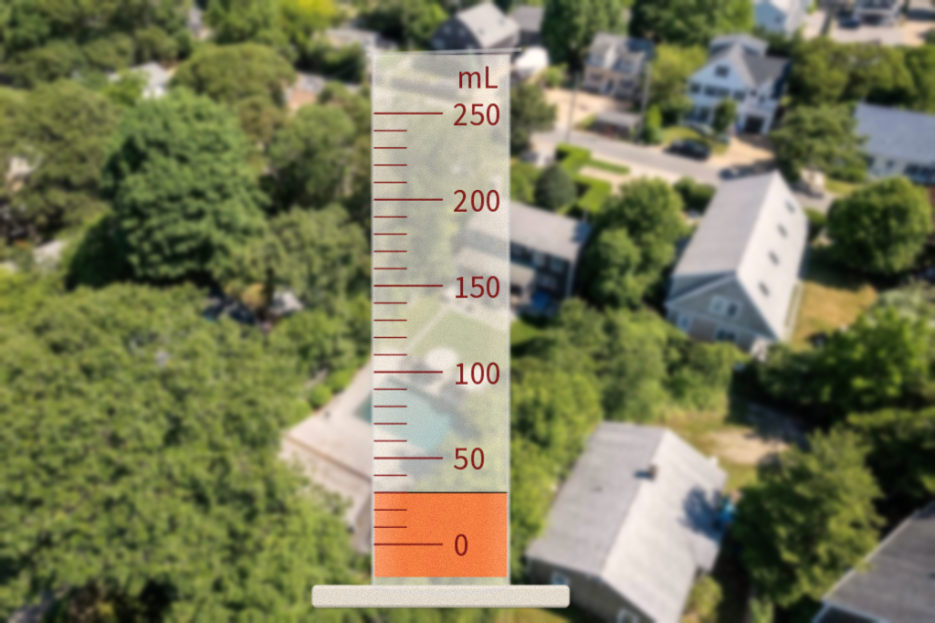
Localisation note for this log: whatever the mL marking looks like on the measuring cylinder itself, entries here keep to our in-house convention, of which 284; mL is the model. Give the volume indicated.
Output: 30; mL
